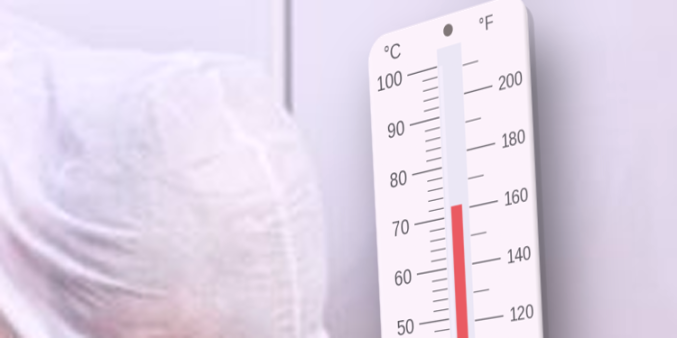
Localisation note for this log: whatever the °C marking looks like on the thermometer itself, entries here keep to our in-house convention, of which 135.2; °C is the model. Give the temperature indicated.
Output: 72; °C
